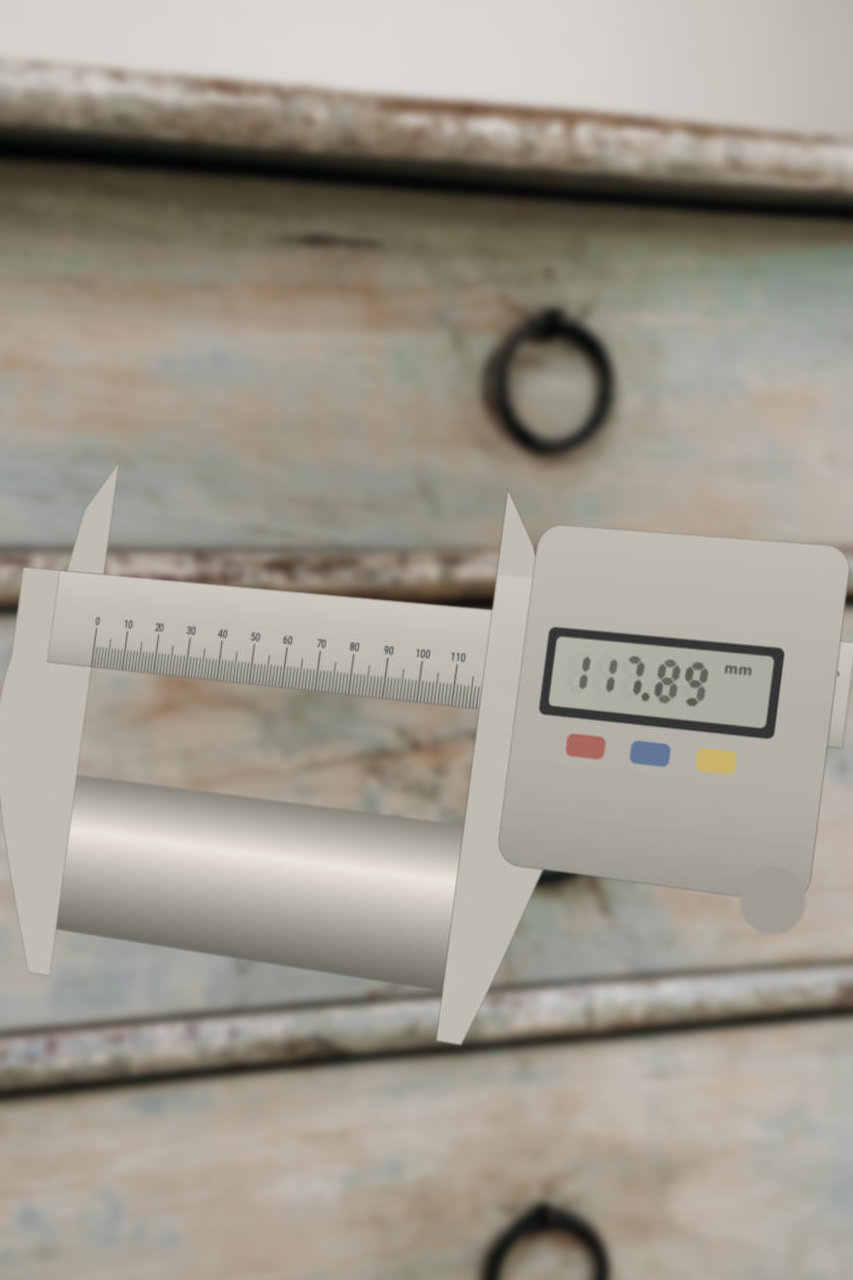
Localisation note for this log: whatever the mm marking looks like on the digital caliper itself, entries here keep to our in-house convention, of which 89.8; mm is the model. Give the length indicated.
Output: 117.89; mm
